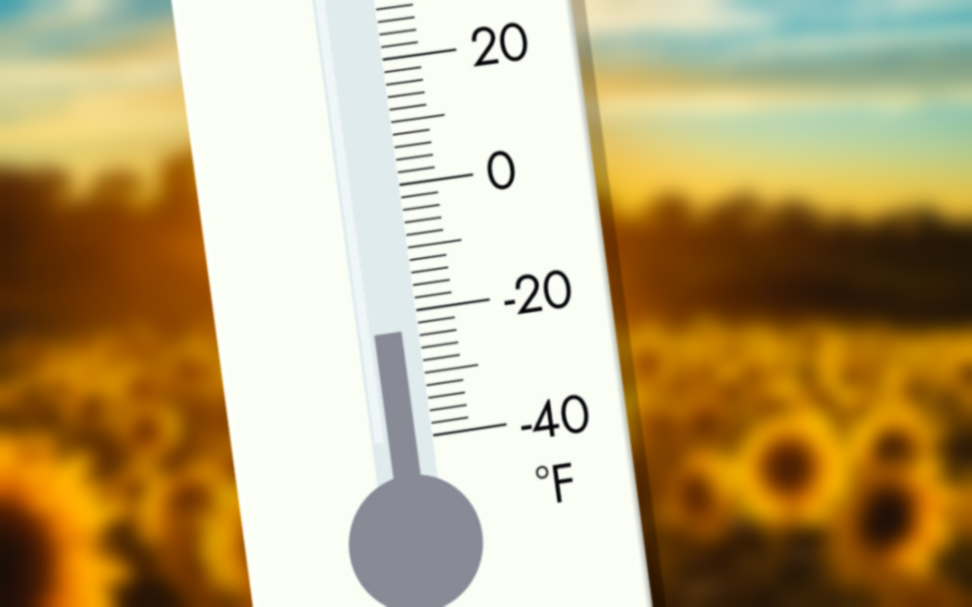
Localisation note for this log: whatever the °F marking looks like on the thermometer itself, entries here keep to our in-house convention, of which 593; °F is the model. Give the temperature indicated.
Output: -23; °F
